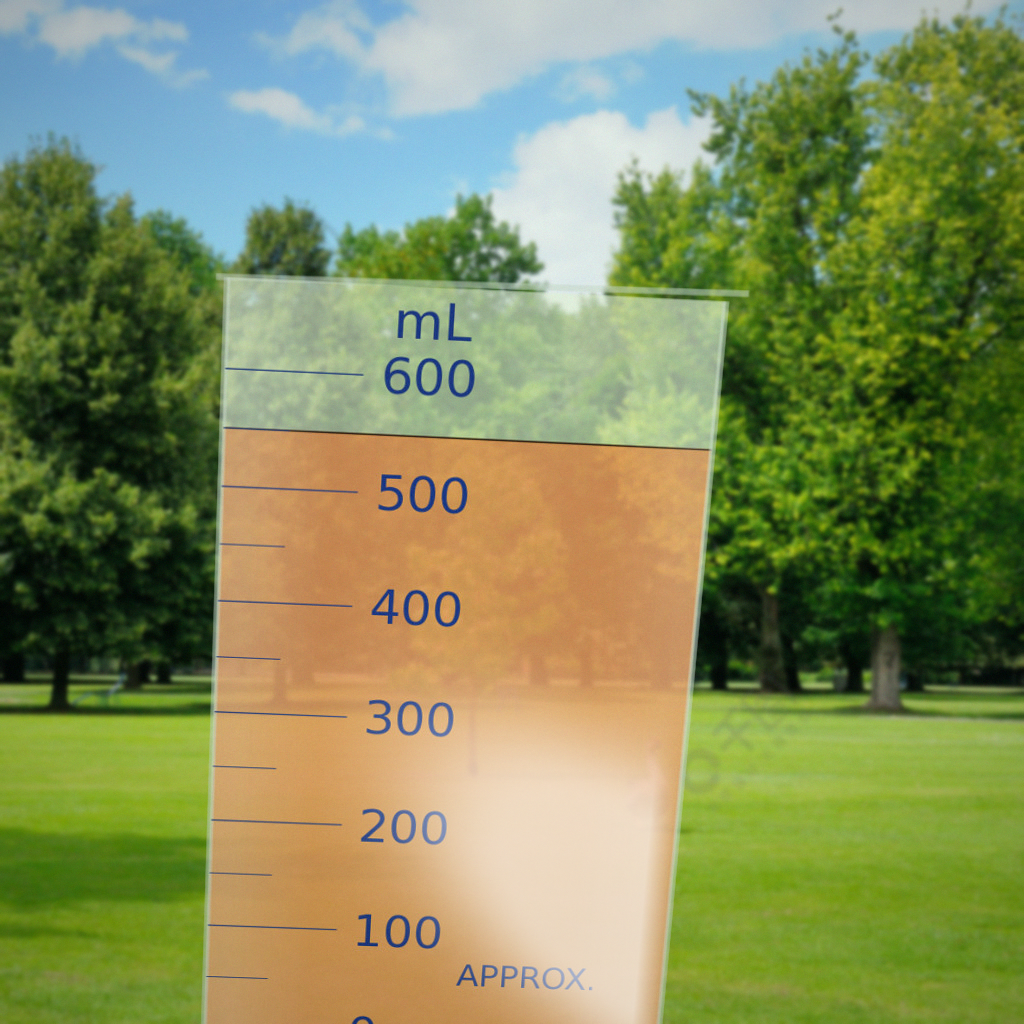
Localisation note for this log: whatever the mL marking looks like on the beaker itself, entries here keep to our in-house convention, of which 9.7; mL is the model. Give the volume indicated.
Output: 550; mL
